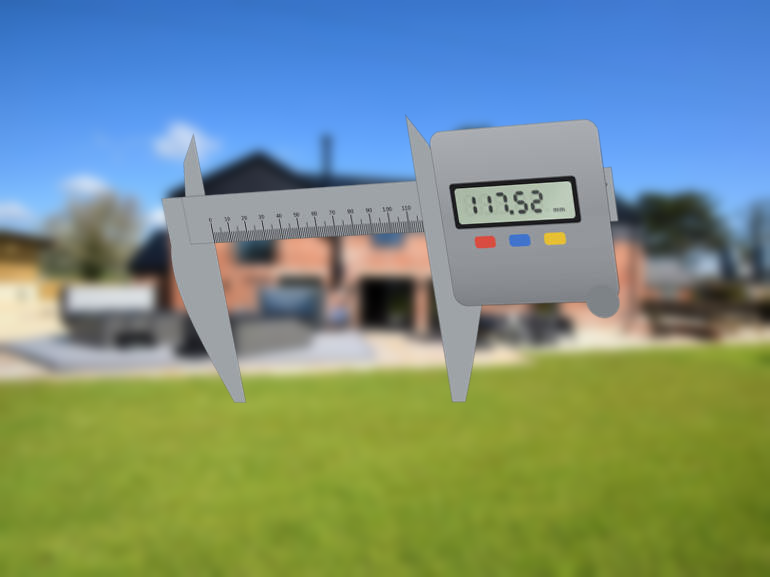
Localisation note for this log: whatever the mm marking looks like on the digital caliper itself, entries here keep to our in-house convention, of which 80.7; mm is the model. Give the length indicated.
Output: 117.52; mm
